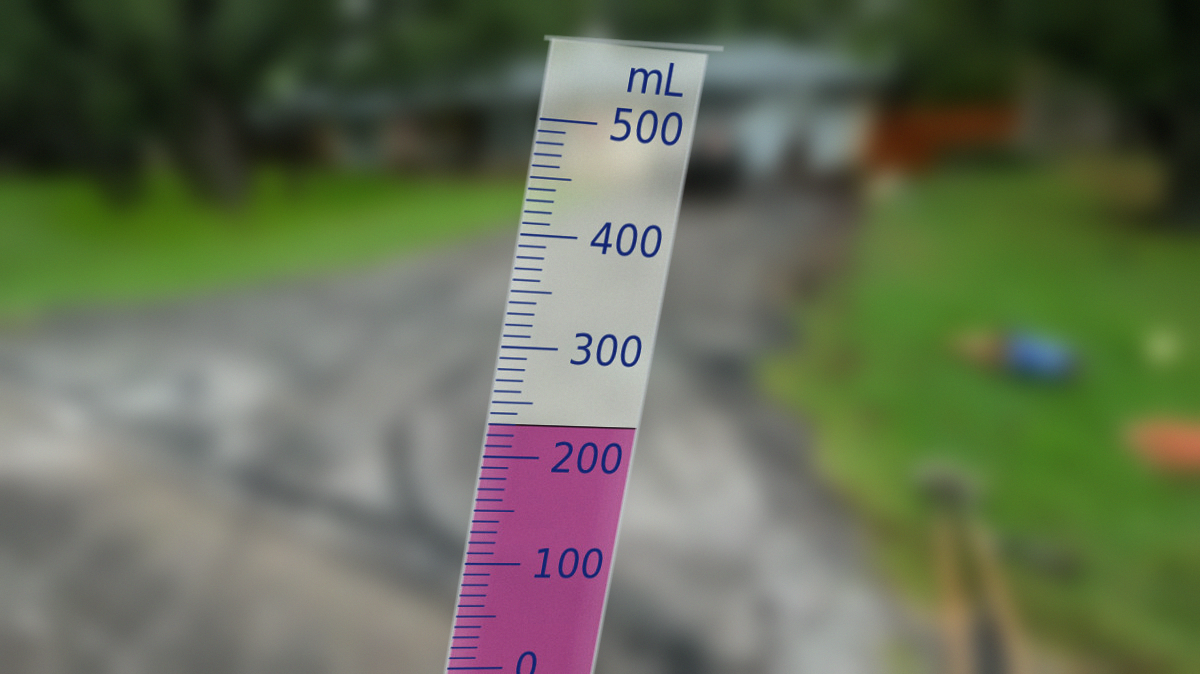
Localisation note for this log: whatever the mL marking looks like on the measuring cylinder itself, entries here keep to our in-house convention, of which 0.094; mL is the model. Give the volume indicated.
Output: 230; mL
